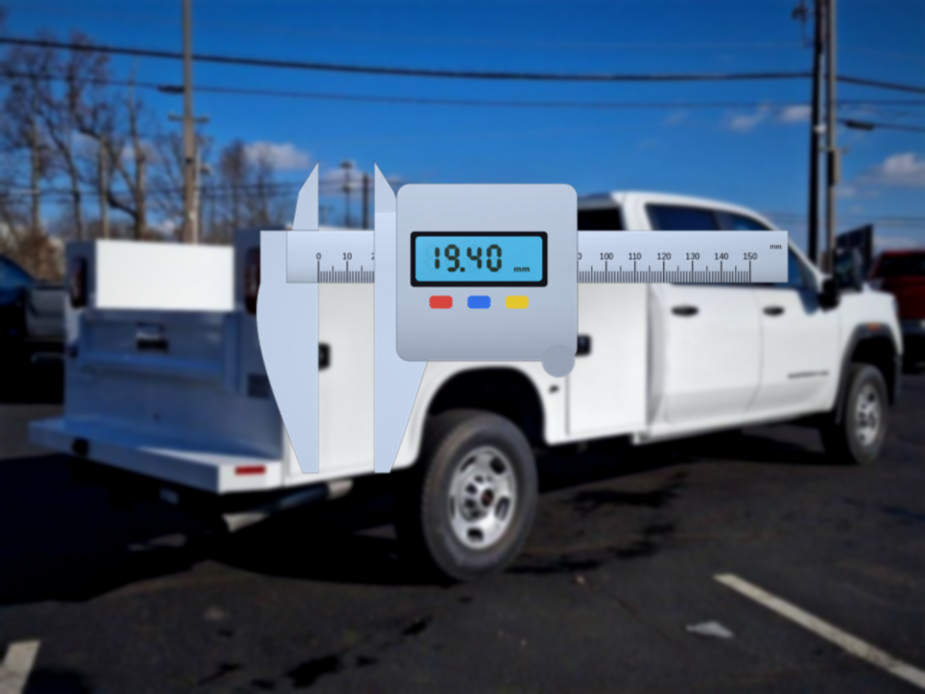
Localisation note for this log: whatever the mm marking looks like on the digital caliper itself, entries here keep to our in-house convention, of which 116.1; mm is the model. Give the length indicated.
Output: 19.40; mm
